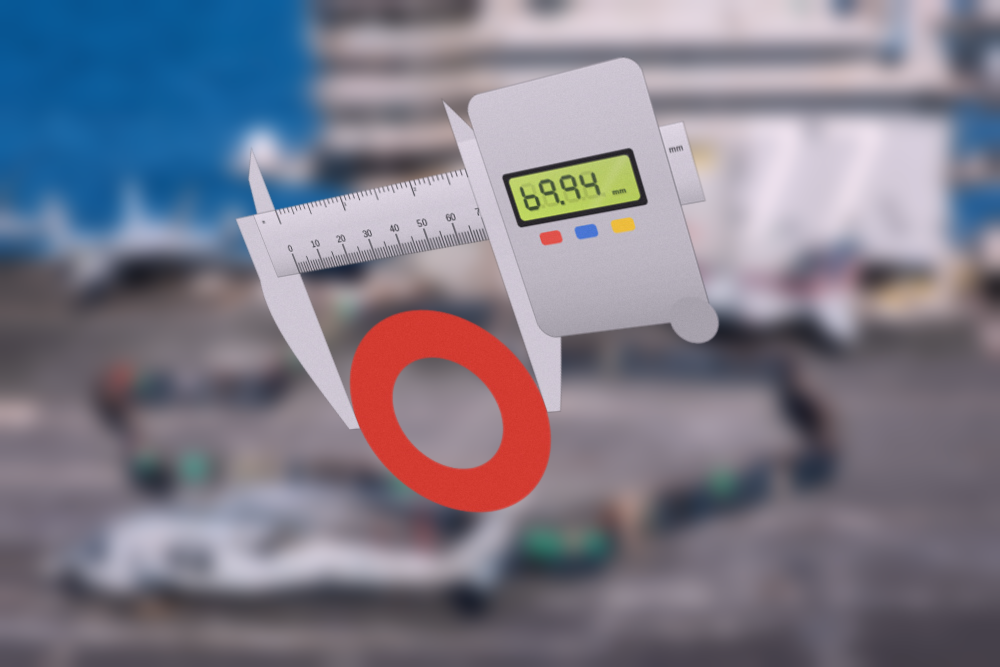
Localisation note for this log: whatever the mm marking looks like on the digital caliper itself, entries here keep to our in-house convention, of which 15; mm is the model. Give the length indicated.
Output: 69.94; mm
